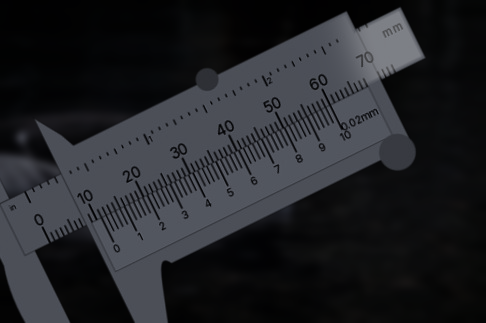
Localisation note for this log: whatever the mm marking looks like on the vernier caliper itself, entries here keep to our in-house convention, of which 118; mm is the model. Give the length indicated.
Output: 11.0; mm
